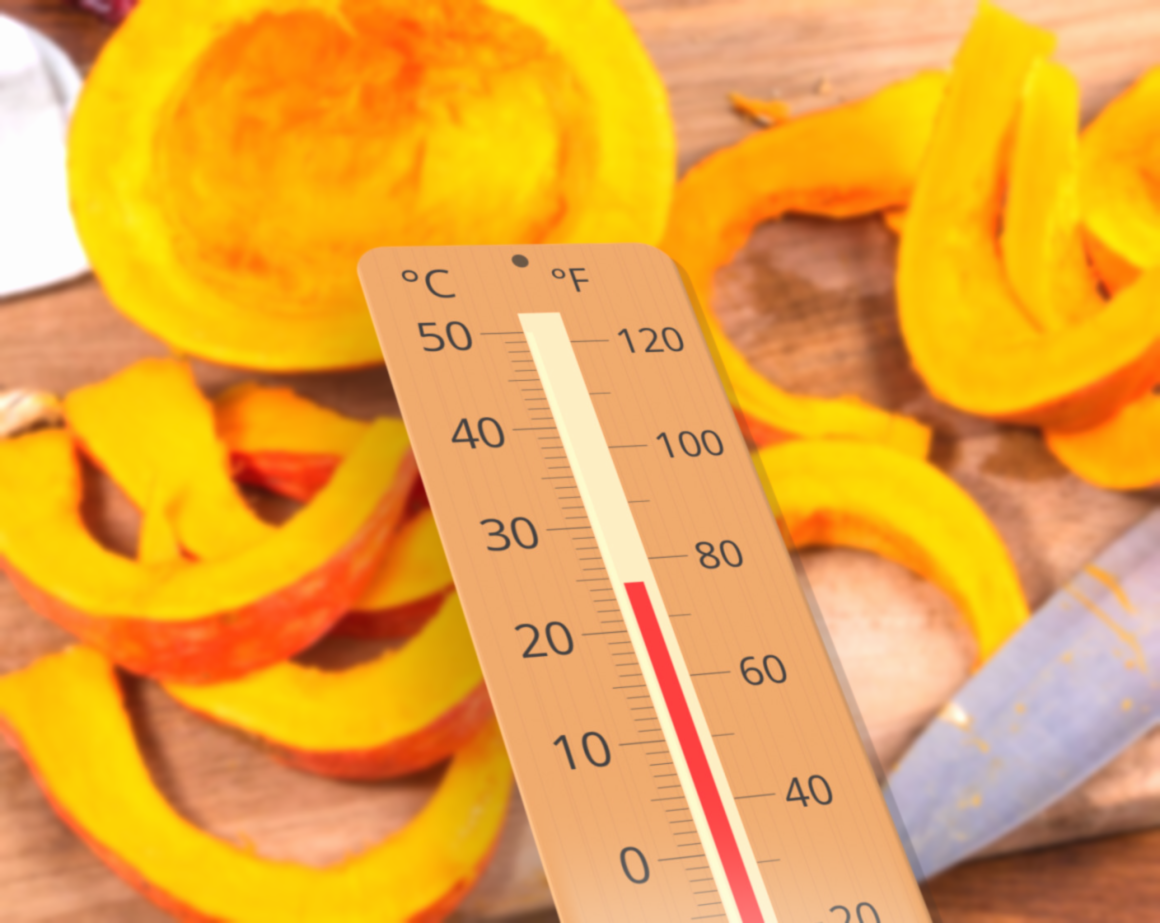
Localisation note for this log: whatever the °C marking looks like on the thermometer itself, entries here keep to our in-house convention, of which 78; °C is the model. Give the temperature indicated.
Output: 24.5; °C
